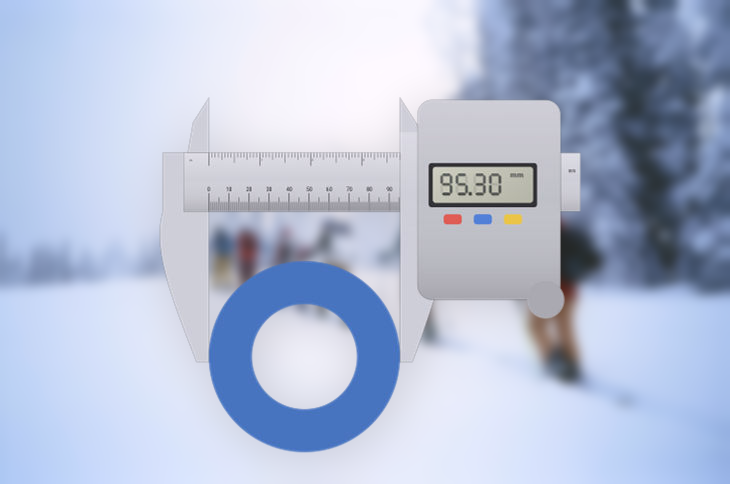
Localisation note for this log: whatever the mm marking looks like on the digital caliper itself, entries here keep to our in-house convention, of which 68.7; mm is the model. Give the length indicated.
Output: 95.30; mm
